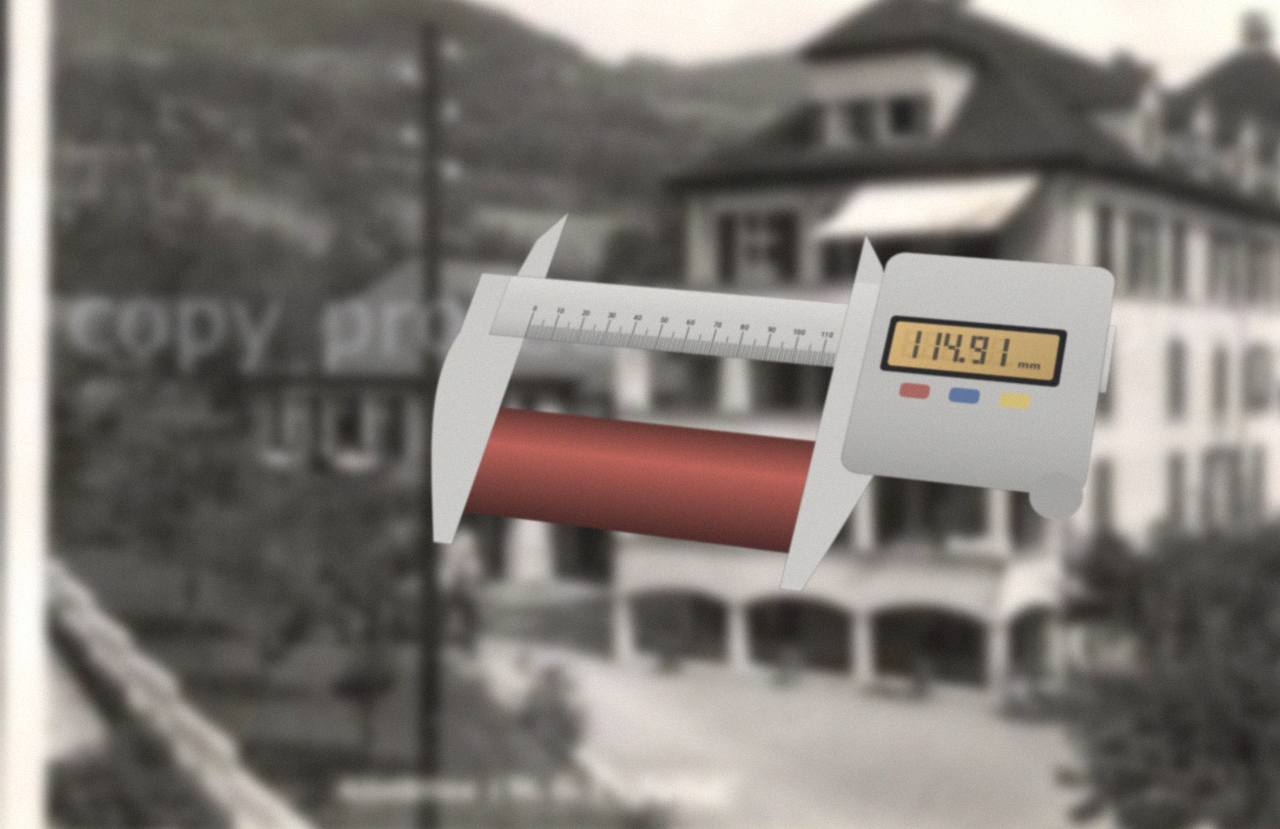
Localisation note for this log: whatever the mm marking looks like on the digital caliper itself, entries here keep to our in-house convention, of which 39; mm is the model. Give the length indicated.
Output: 114.91; mm
